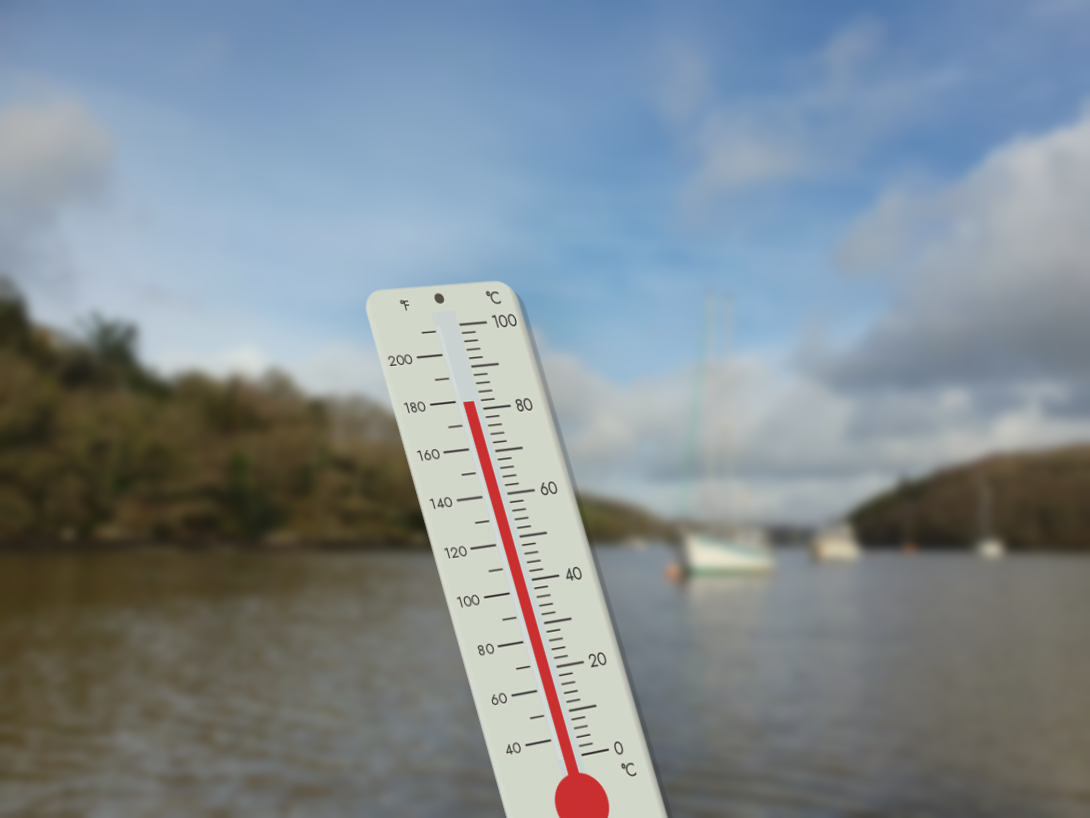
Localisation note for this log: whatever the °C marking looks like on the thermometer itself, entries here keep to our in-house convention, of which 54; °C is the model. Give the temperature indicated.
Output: 82; °C
